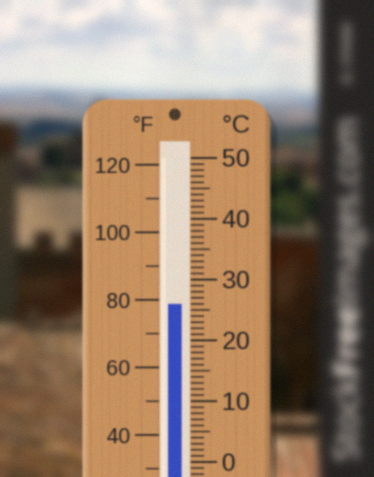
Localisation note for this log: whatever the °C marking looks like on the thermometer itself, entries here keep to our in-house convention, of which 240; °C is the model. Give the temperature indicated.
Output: 26; °C
